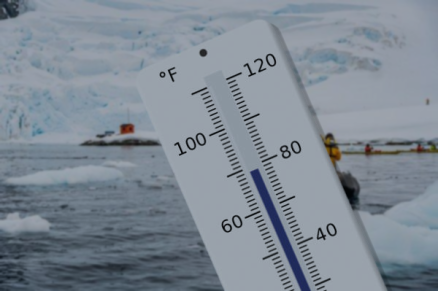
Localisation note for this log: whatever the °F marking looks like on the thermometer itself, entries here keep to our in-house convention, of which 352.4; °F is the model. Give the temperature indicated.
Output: 78; °F
